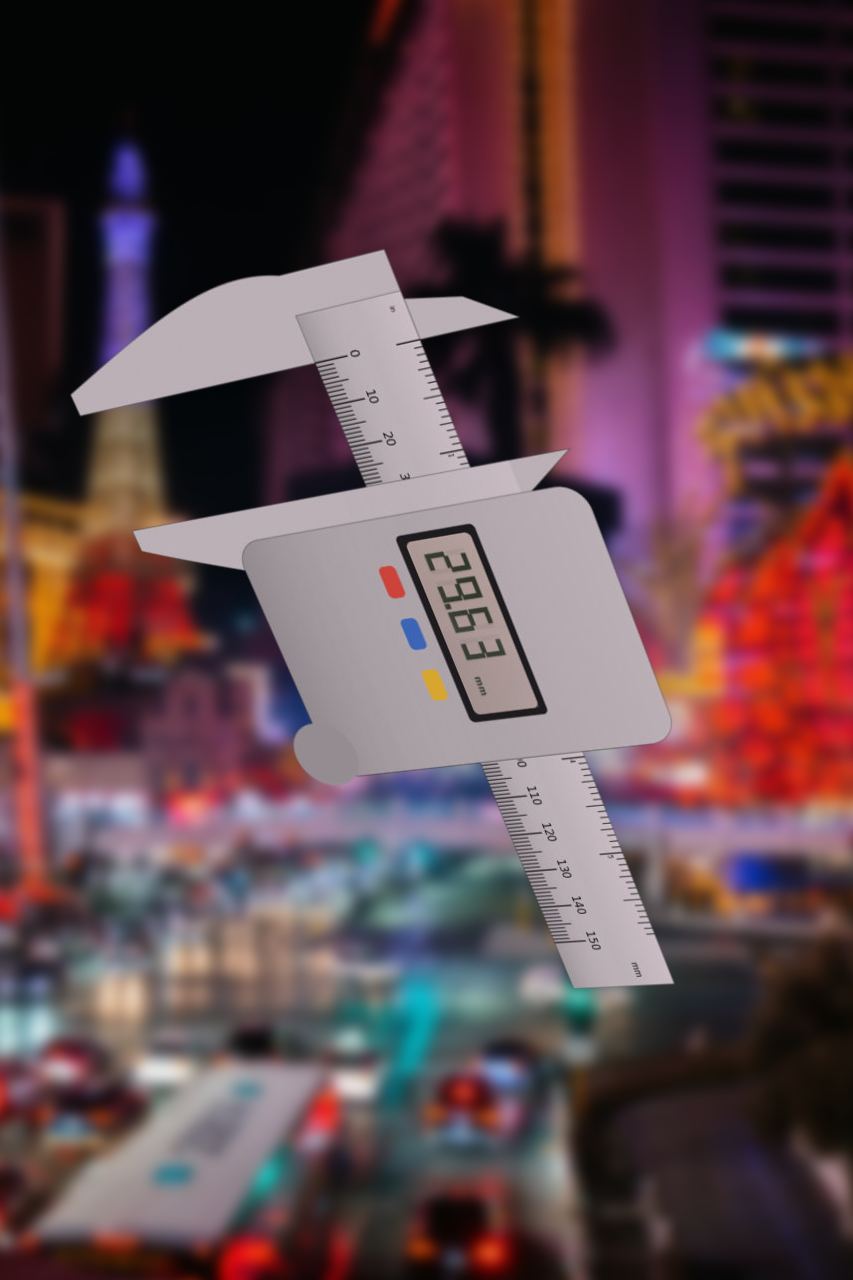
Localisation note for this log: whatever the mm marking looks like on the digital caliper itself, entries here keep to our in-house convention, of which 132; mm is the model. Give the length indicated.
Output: 29.63; mm
